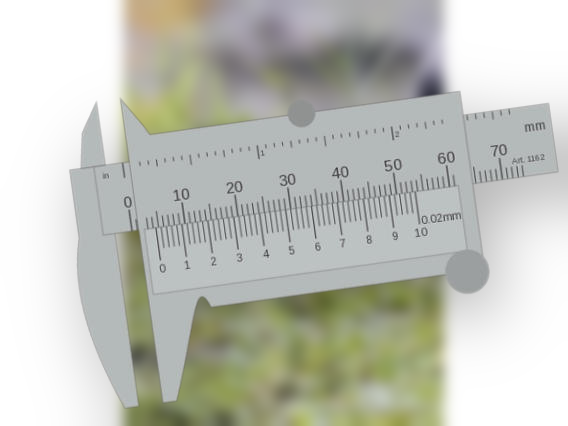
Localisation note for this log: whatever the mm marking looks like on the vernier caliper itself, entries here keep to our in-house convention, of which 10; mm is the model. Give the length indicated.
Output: 4.5; mm
